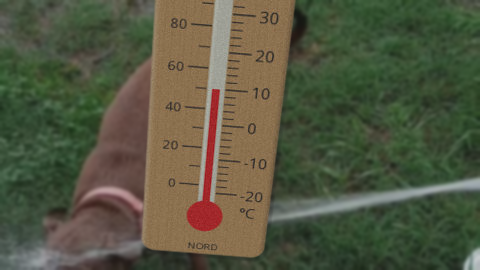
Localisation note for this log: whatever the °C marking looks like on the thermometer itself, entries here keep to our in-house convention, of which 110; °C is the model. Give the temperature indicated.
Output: 10; °C
